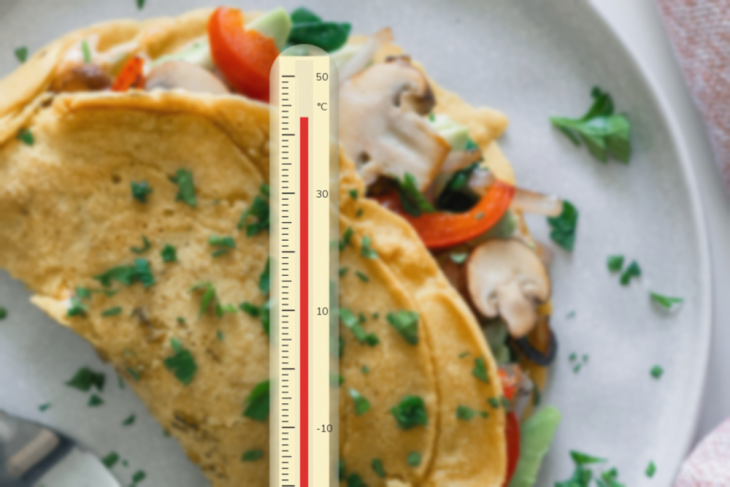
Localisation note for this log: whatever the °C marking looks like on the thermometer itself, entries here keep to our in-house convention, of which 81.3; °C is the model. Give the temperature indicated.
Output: 43; °C
